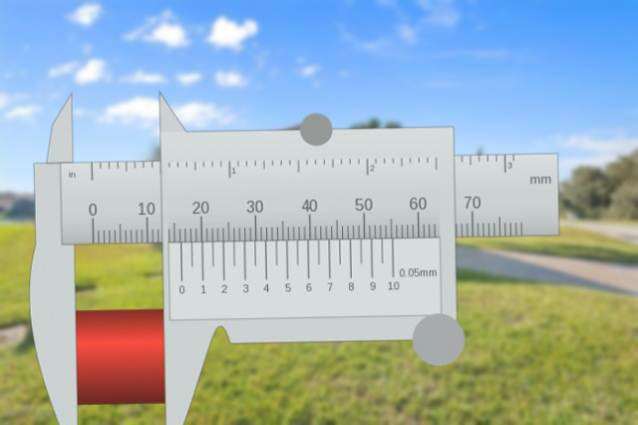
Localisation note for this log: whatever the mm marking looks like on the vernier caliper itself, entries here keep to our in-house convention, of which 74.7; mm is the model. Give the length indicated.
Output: 16.2; mm
